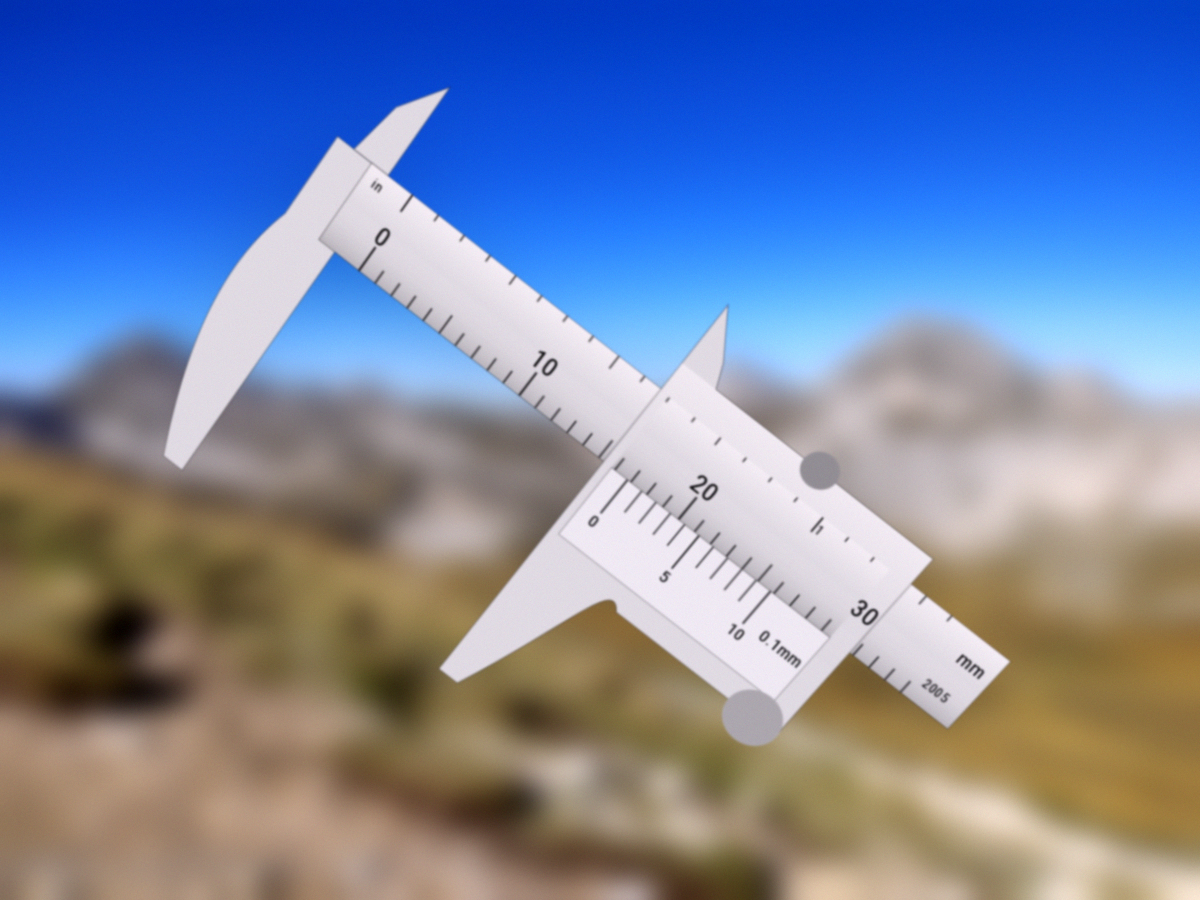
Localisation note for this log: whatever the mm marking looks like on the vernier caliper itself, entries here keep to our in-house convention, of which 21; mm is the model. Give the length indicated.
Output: 16.8; mm
